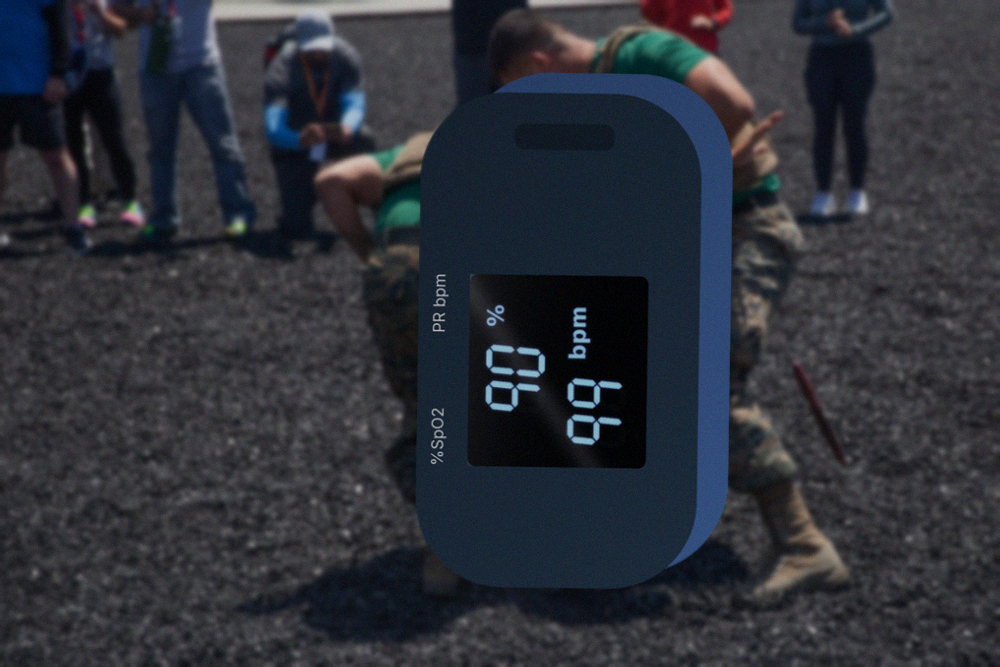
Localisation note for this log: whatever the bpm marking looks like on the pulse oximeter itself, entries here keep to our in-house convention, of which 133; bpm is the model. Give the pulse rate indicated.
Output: 99; bpm
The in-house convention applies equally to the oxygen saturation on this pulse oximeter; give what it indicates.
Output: 90; %
